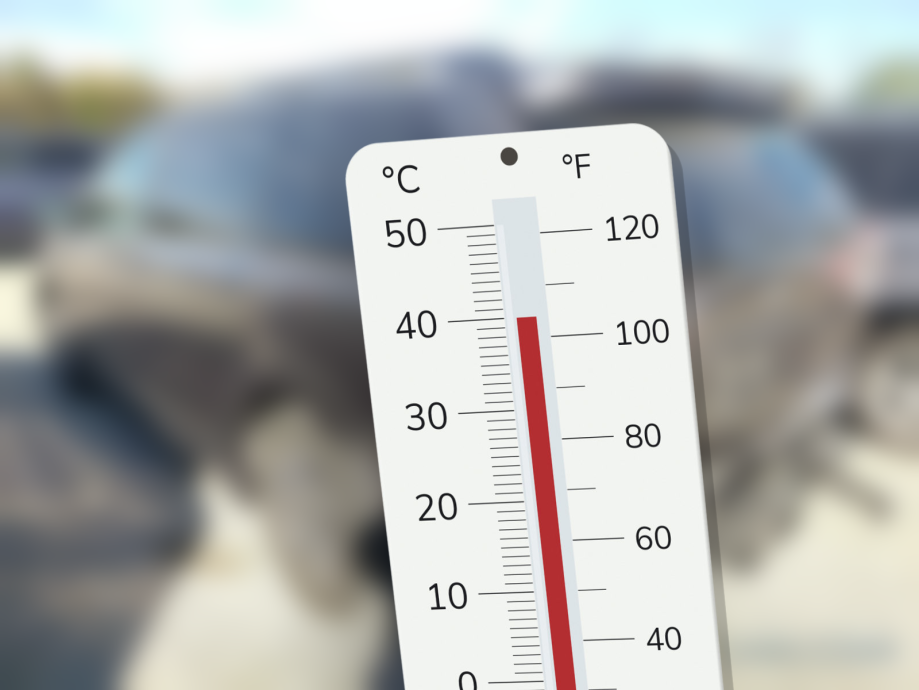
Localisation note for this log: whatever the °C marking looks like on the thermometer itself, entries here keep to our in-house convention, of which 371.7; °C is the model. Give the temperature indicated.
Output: 40; °C
